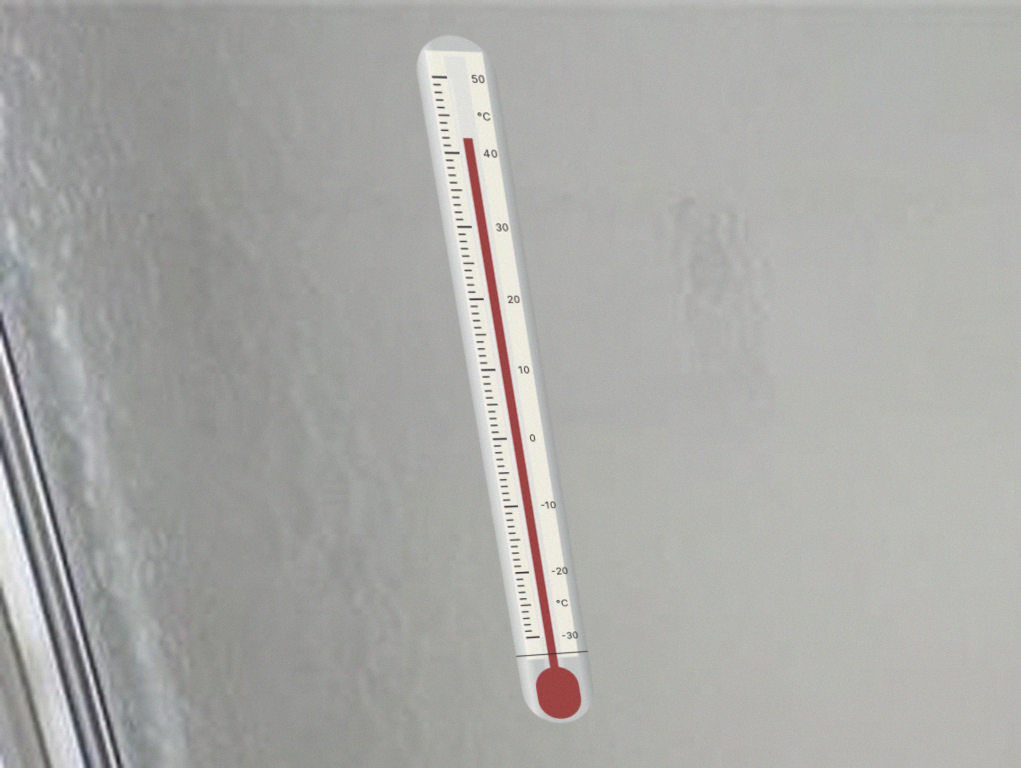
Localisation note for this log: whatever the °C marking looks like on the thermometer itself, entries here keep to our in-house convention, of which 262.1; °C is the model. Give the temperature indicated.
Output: 42; °C
